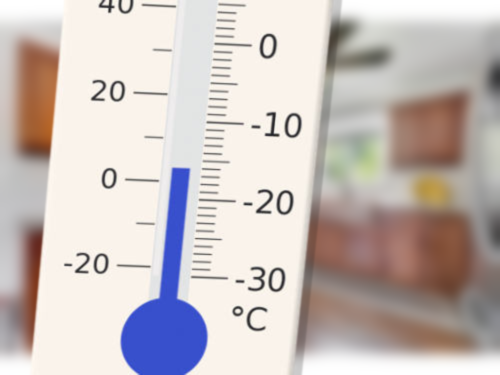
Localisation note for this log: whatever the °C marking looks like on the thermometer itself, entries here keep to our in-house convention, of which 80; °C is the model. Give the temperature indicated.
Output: -16; °C
